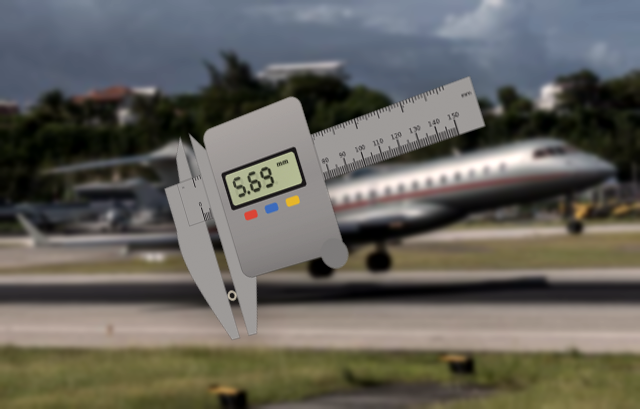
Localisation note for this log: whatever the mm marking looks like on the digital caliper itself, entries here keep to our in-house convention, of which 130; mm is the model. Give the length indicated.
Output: 5.69; mm
